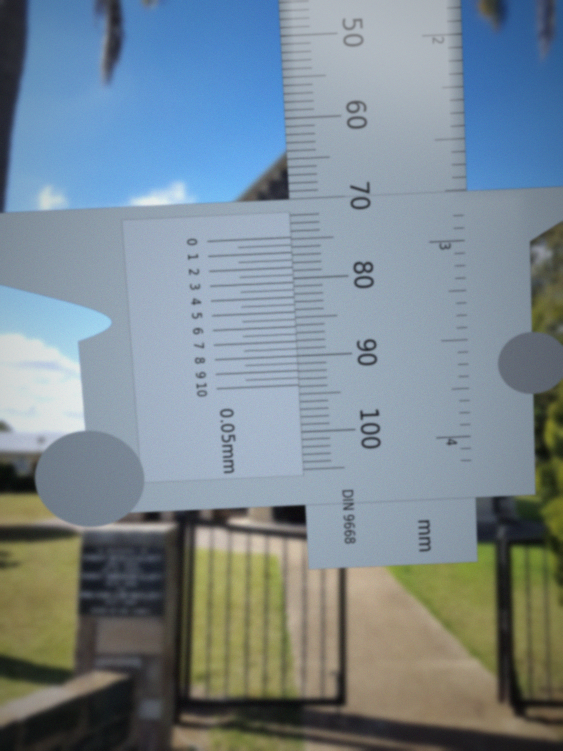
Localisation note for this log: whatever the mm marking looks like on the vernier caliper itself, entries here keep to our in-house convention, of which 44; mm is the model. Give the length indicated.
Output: 74.8; mm
